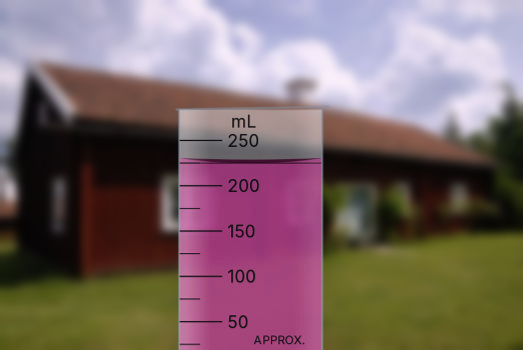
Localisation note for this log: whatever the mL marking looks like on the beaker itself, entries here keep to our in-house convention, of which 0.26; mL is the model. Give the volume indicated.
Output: 225; mL
